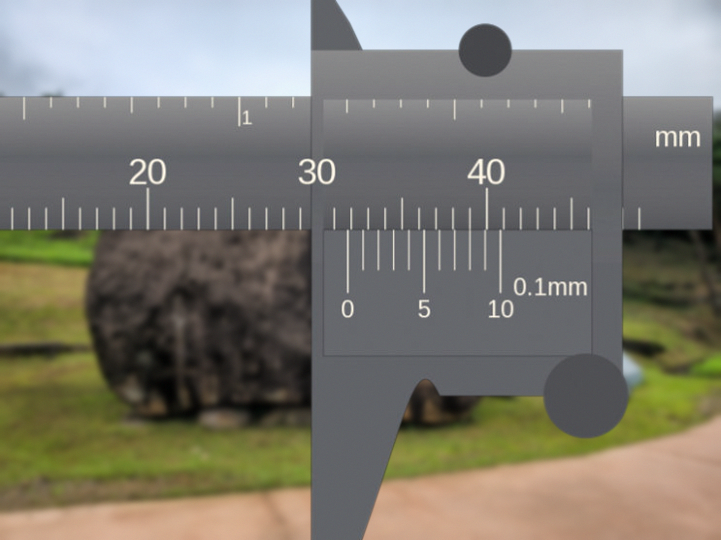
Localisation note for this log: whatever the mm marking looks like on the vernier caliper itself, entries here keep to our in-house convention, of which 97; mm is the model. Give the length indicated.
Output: 31.8; mm
